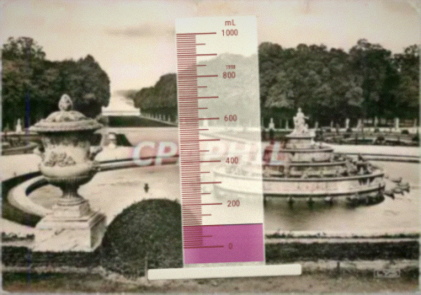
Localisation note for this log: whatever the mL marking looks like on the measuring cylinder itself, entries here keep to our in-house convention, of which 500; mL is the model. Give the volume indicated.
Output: 100; mL
